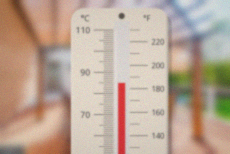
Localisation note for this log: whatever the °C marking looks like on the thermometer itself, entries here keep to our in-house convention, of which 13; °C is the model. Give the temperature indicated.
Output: 85; °C
